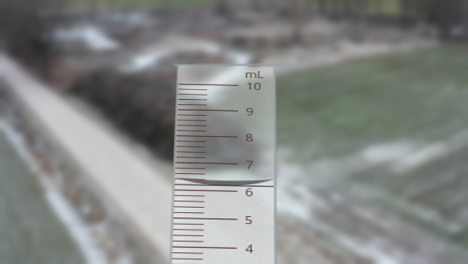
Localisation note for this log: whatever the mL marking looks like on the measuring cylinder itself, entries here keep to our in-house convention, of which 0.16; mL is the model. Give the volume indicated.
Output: 6.2; mL
